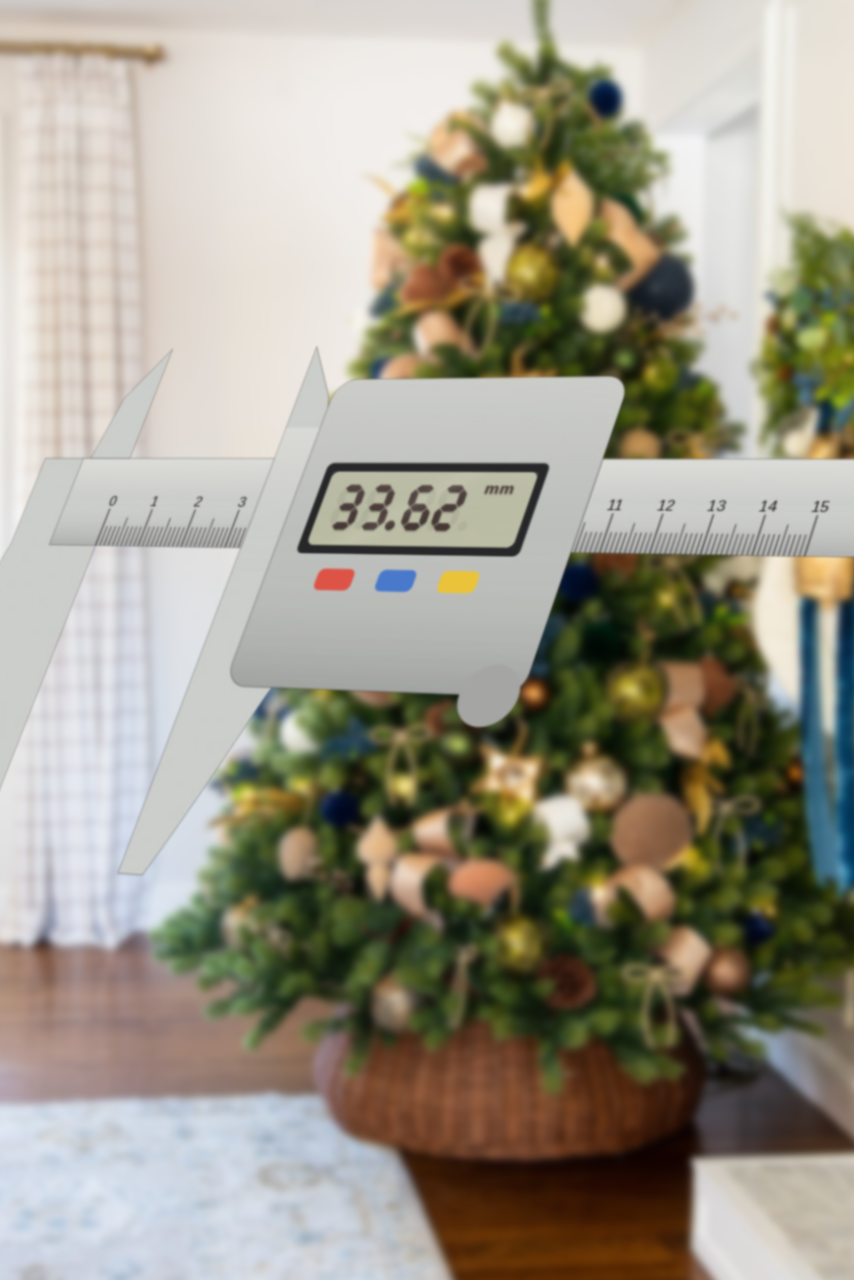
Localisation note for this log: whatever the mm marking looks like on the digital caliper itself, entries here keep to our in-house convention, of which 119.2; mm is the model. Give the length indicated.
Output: 33.62; mm
